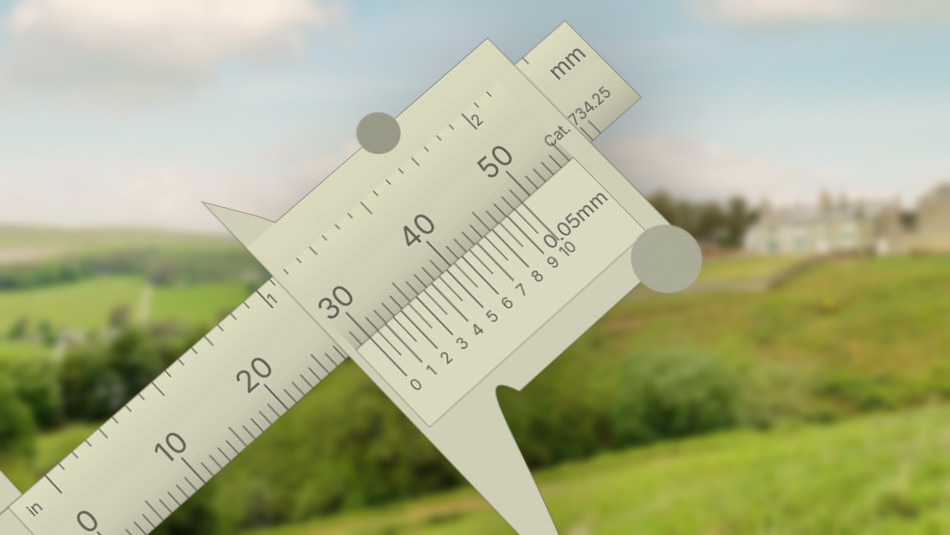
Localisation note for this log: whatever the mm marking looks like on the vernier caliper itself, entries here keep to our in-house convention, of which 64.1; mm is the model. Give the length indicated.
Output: 30.0; mm
